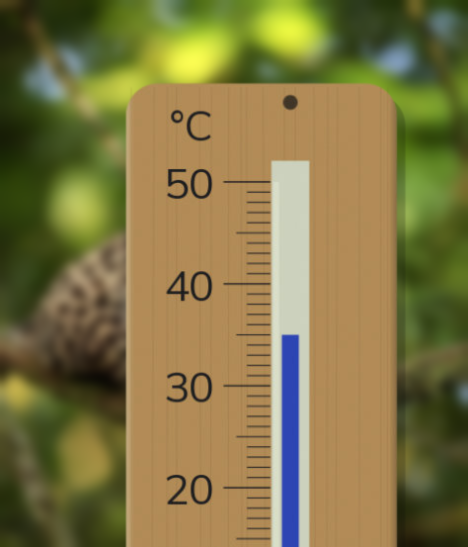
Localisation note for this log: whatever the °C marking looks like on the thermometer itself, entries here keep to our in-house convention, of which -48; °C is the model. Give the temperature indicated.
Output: 35; °C
